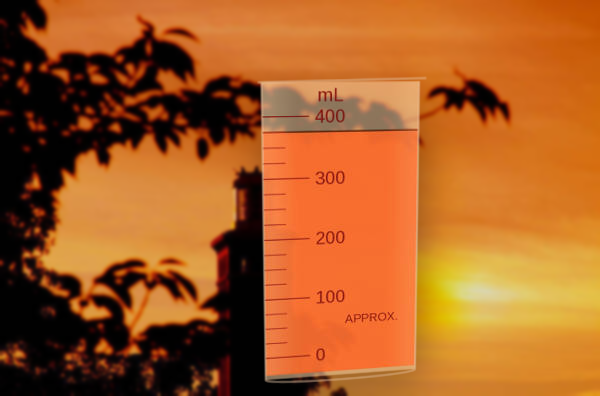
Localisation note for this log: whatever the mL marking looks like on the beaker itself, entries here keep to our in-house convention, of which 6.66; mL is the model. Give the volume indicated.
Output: 375; mL
